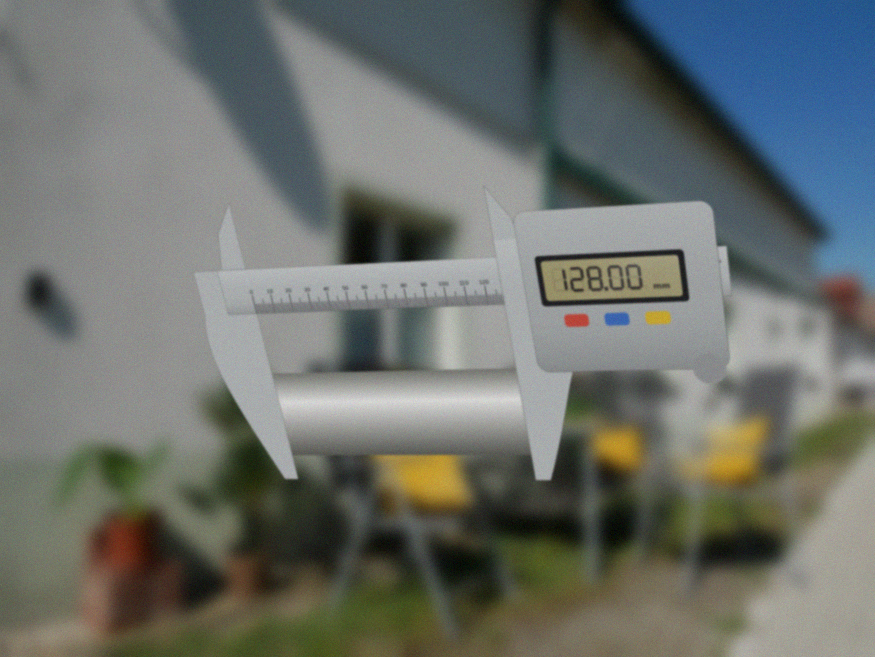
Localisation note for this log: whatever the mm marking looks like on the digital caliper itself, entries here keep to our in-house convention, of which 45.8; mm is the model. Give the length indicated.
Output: 128.00; mm
